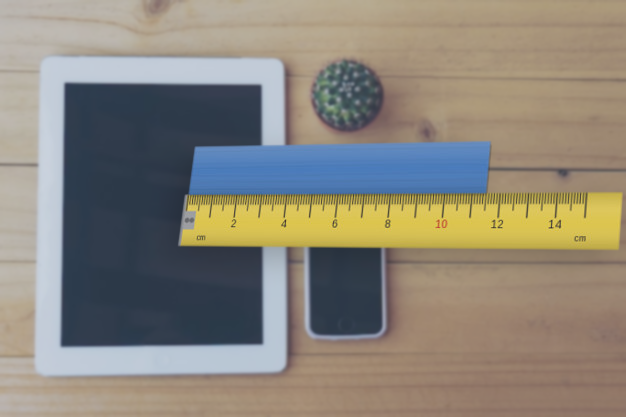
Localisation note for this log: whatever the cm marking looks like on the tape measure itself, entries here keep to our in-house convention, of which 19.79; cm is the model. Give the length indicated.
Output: 11.5; cm
